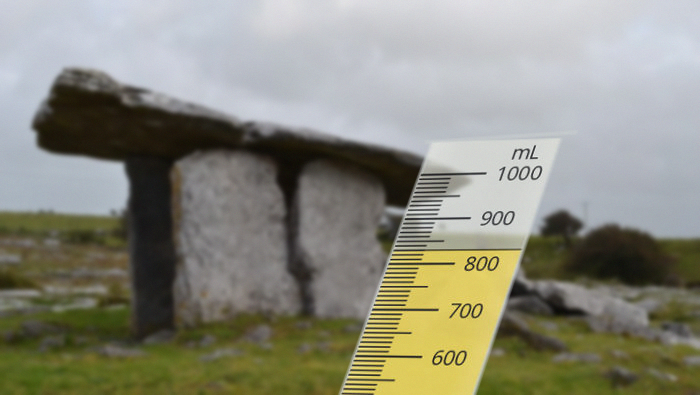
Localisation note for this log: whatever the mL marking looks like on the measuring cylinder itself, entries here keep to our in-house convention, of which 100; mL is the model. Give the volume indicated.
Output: 830; mL
